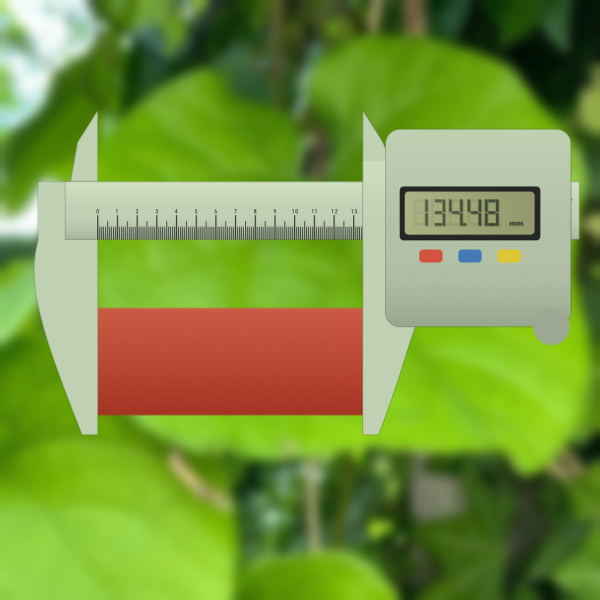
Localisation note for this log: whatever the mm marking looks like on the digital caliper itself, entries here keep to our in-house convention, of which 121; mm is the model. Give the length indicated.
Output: 134.48; mm
